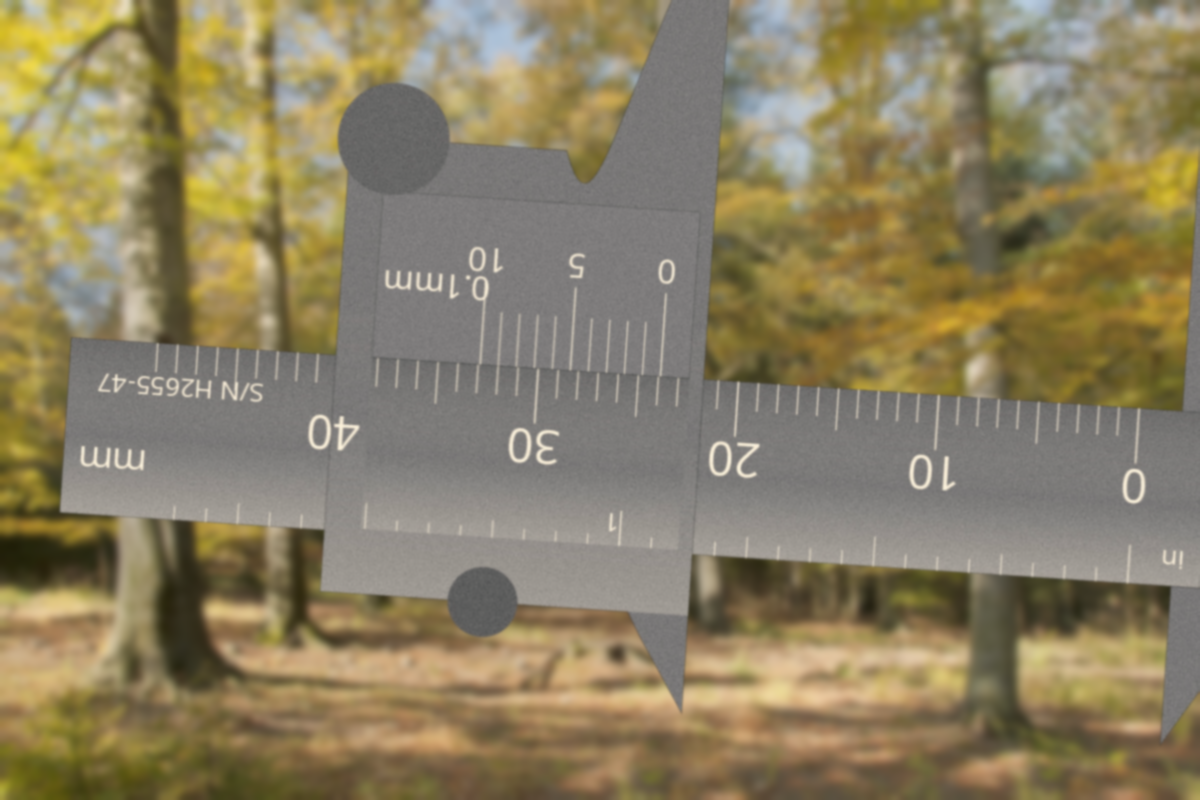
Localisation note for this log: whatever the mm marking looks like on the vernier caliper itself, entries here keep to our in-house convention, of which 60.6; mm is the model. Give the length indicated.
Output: 23.9; mm
